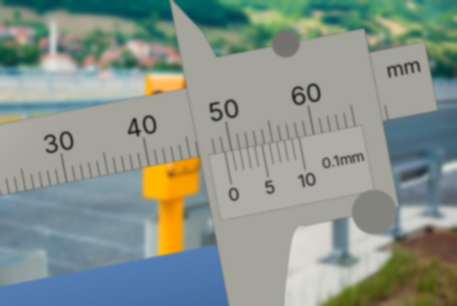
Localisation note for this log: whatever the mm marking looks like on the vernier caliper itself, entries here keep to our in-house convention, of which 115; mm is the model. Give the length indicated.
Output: 49.2; mm
